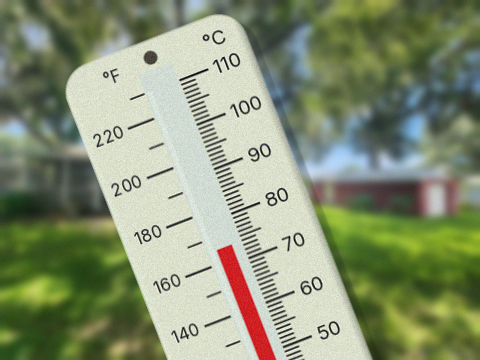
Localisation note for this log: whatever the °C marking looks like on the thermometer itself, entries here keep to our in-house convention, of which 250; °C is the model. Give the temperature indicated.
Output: 74; °C
